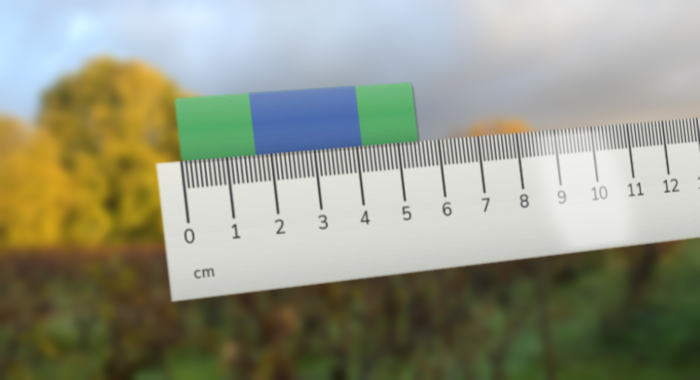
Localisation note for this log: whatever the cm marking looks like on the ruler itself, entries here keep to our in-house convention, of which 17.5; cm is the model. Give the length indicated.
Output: 5.5; cm
